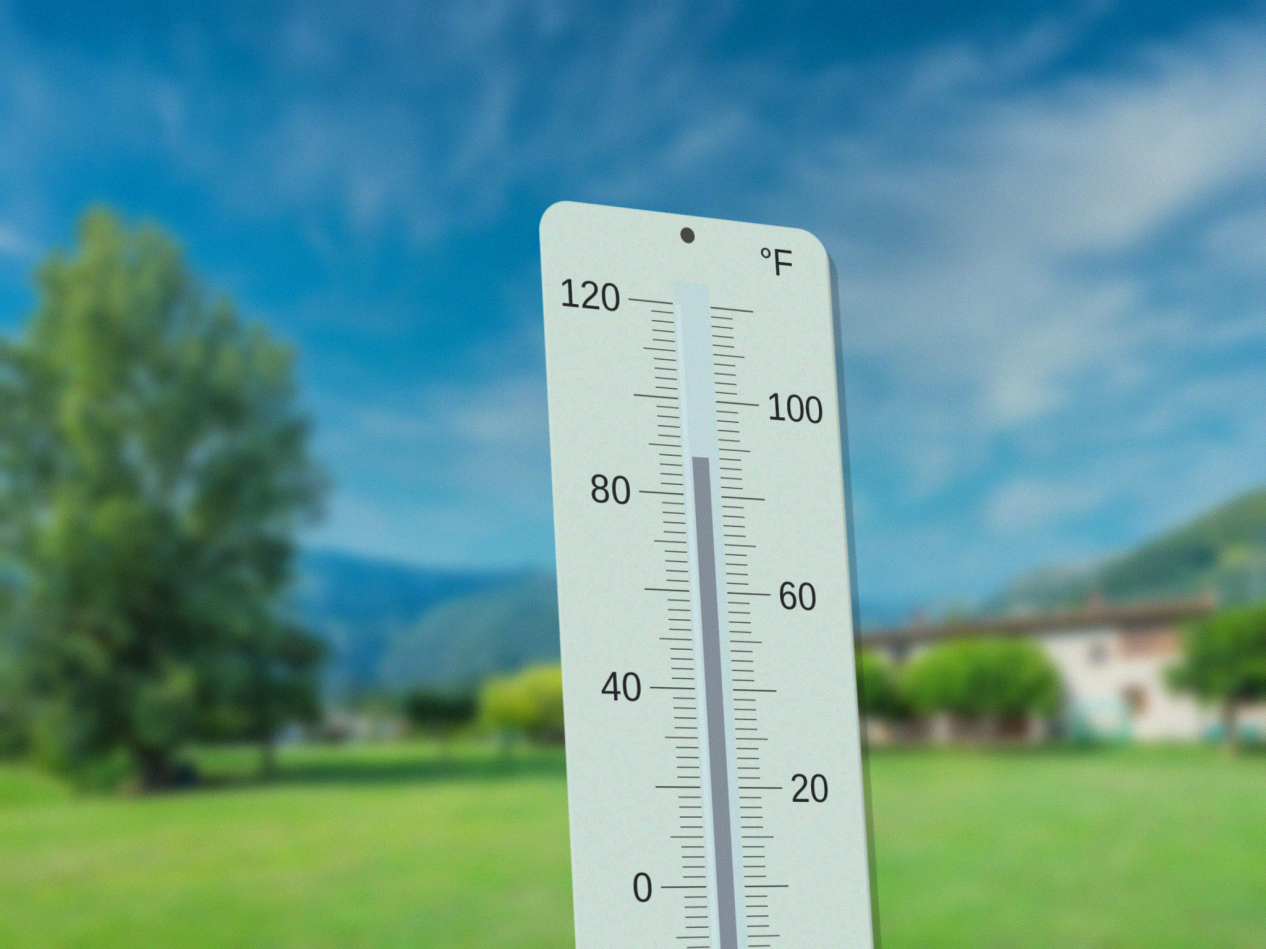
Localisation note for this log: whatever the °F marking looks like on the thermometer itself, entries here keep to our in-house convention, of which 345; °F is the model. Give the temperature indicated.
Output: 88; °F
